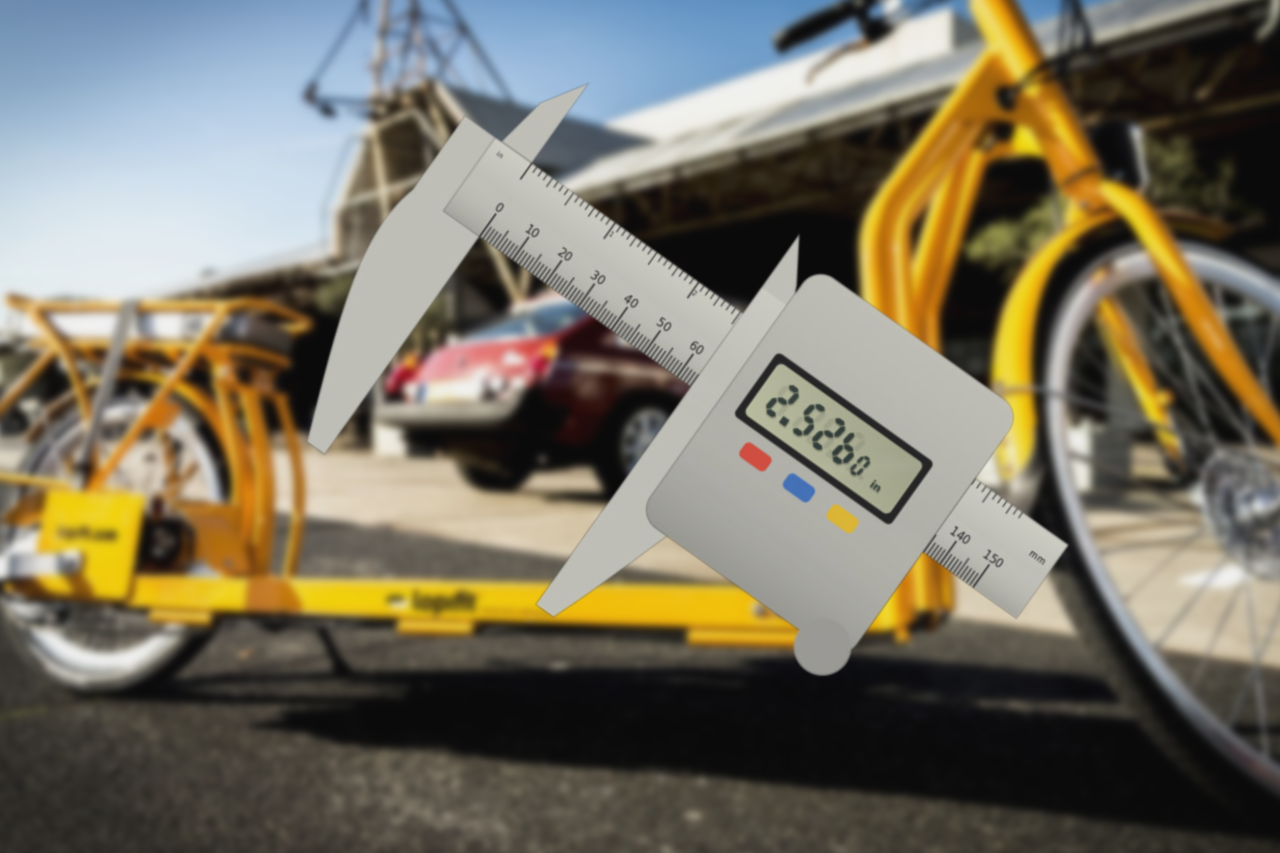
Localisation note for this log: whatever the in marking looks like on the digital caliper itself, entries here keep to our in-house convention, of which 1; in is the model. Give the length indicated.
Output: 2.5260; in
